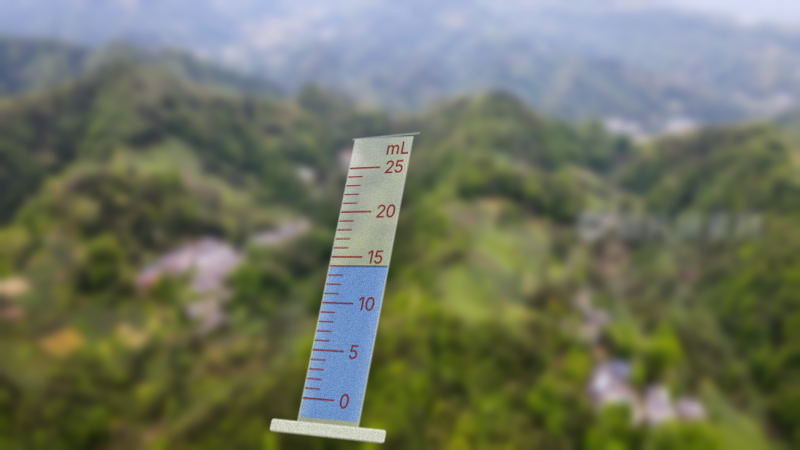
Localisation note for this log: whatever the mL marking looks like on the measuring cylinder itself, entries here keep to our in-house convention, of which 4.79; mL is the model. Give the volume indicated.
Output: 14; mL
